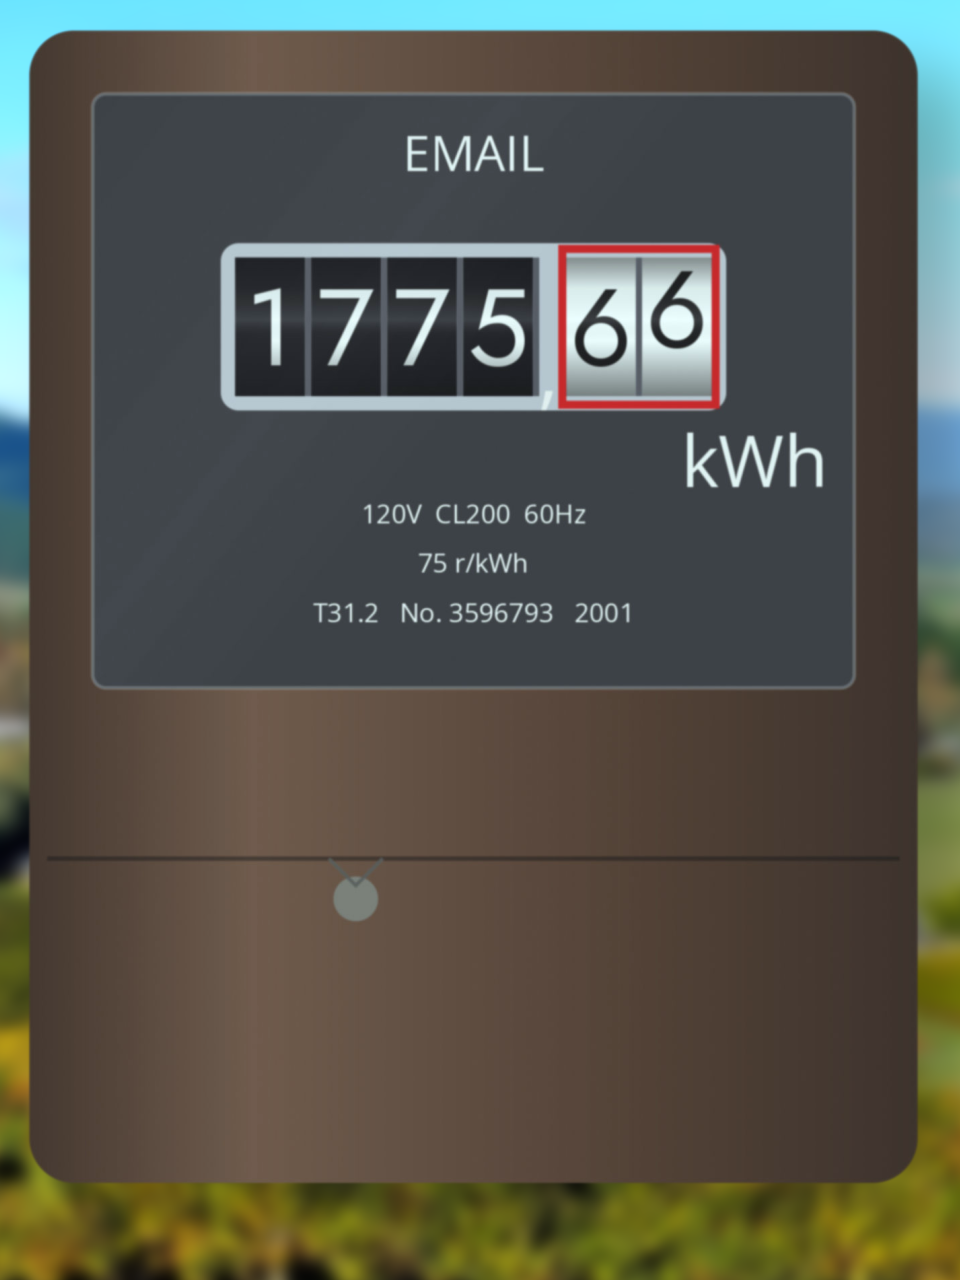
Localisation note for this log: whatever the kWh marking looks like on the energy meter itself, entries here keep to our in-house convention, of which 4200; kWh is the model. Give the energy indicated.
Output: 1775.66; kWh
